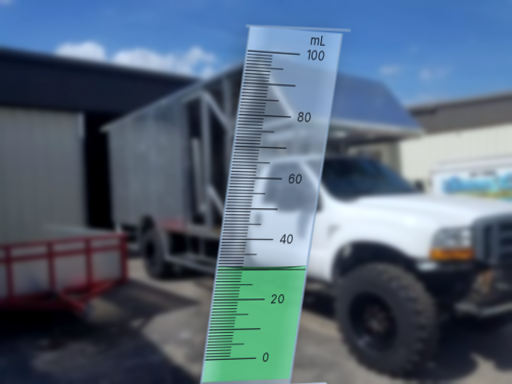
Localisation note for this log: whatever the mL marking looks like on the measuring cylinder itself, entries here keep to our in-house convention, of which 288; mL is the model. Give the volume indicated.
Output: 30; mL
